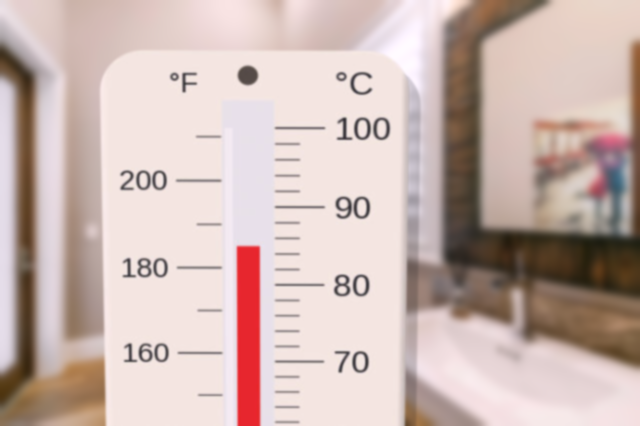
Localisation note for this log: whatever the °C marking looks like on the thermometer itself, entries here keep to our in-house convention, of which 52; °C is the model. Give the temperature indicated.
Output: 85; °C
